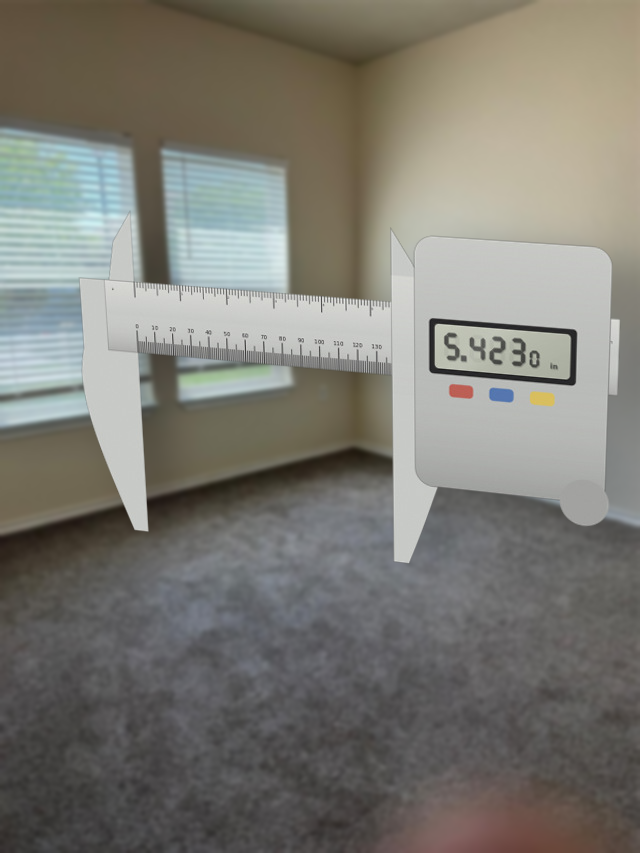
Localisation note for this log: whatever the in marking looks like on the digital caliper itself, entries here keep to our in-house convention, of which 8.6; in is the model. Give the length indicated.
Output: 5.4230; in
